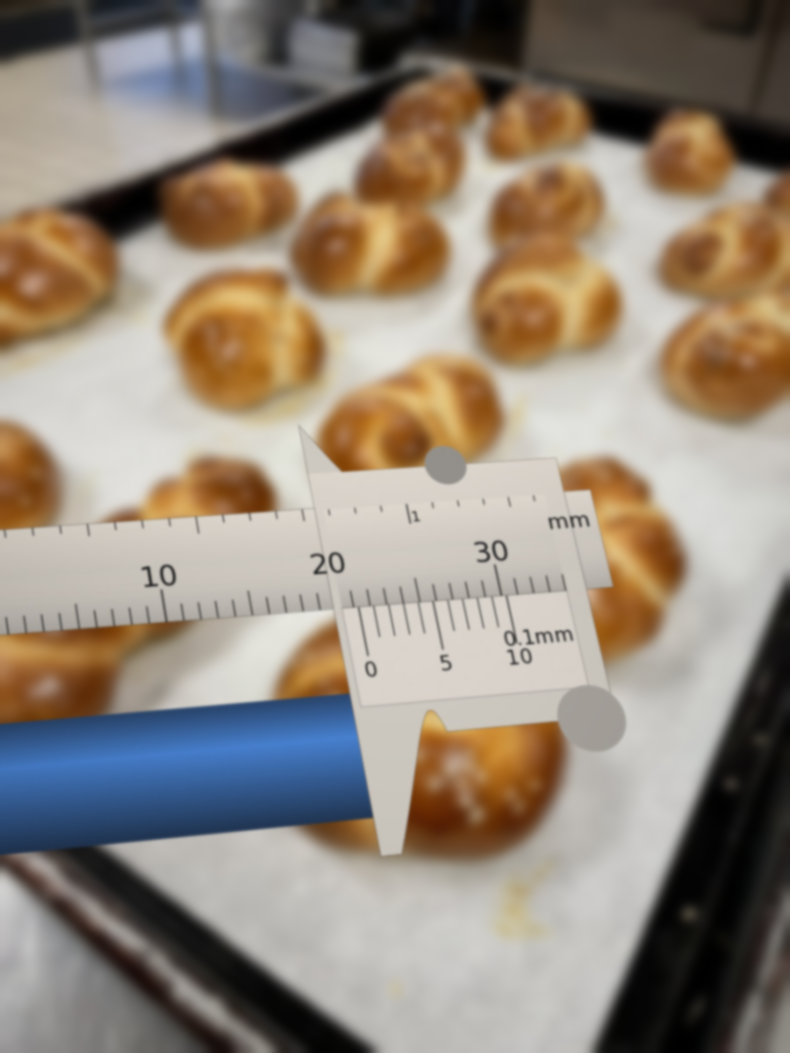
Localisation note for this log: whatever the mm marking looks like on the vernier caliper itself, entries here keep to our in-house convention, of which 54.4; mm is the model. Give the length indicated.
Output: 21.3; mm
